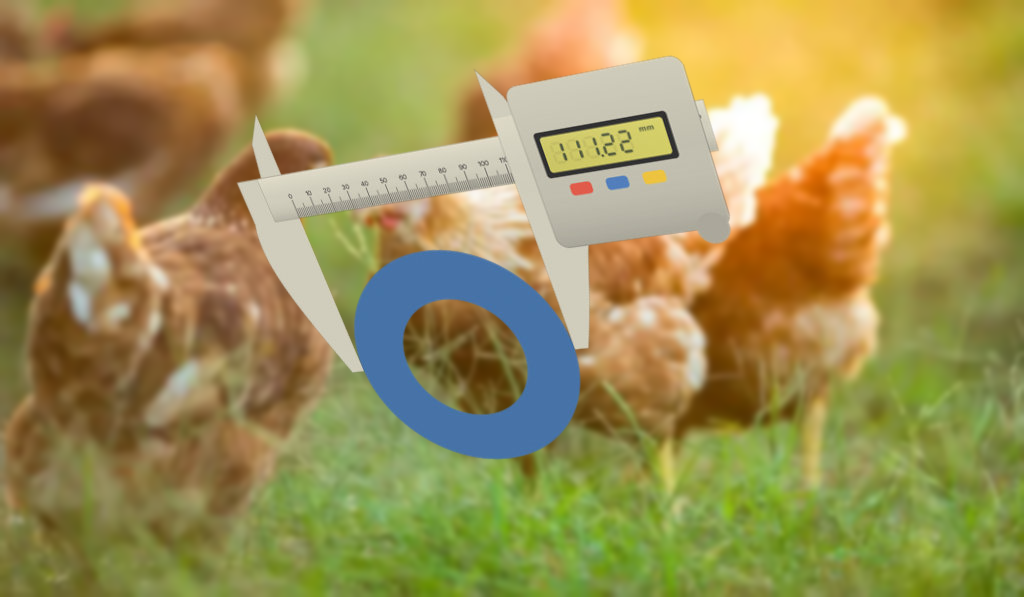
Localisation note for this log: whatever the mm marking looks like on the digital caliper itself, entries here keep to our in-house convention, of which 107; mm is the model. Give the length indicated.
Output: 111.22; mm
